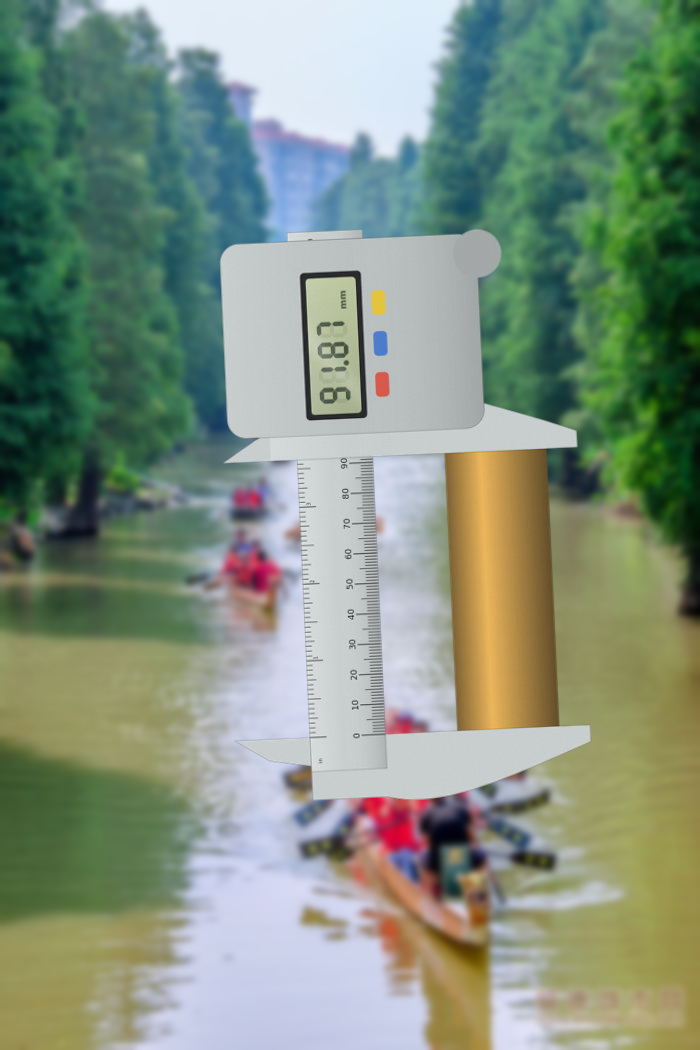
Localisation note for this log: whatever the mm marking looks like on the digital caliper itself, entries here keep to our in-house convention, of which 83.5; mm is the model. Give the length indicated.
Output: 91.87; mm
